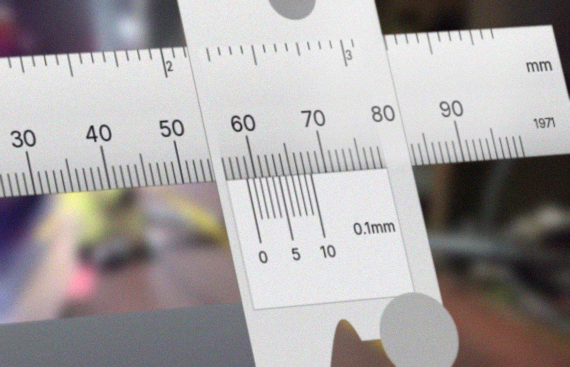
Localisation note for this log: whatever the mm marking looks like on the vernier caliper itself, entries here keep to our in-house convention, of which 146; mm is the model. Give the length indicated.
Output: 58.8; mm
